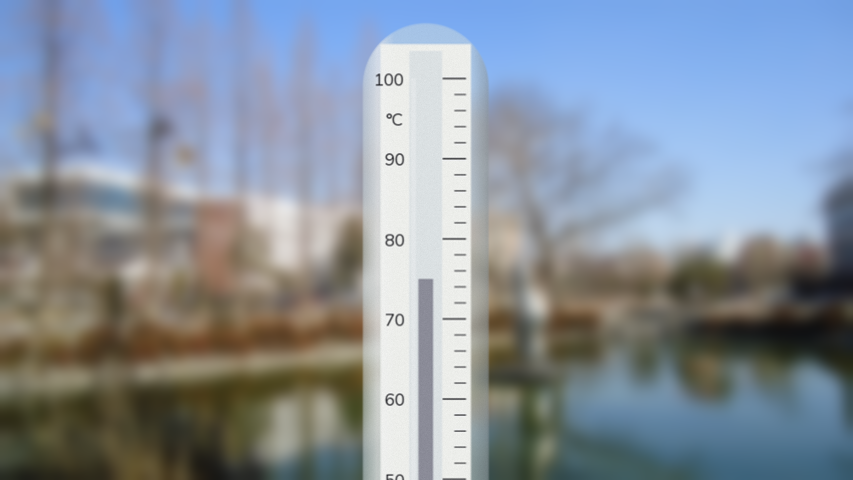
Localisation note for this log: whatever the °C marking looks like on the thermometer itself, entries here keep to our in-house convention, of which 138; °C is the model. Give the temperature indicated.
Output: 75; °C
